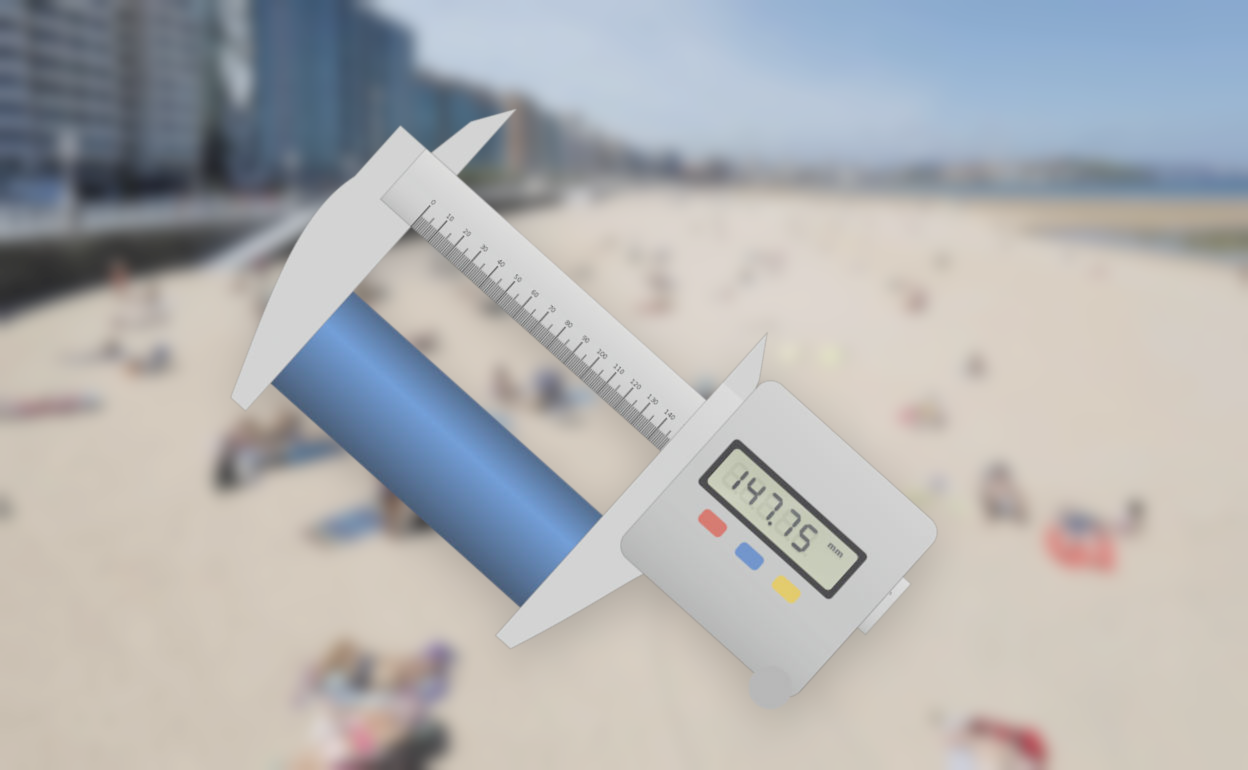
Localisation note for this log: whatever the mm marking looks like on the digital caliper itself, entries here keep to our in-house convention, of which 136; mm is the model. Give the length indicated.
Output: 147.75; mm
